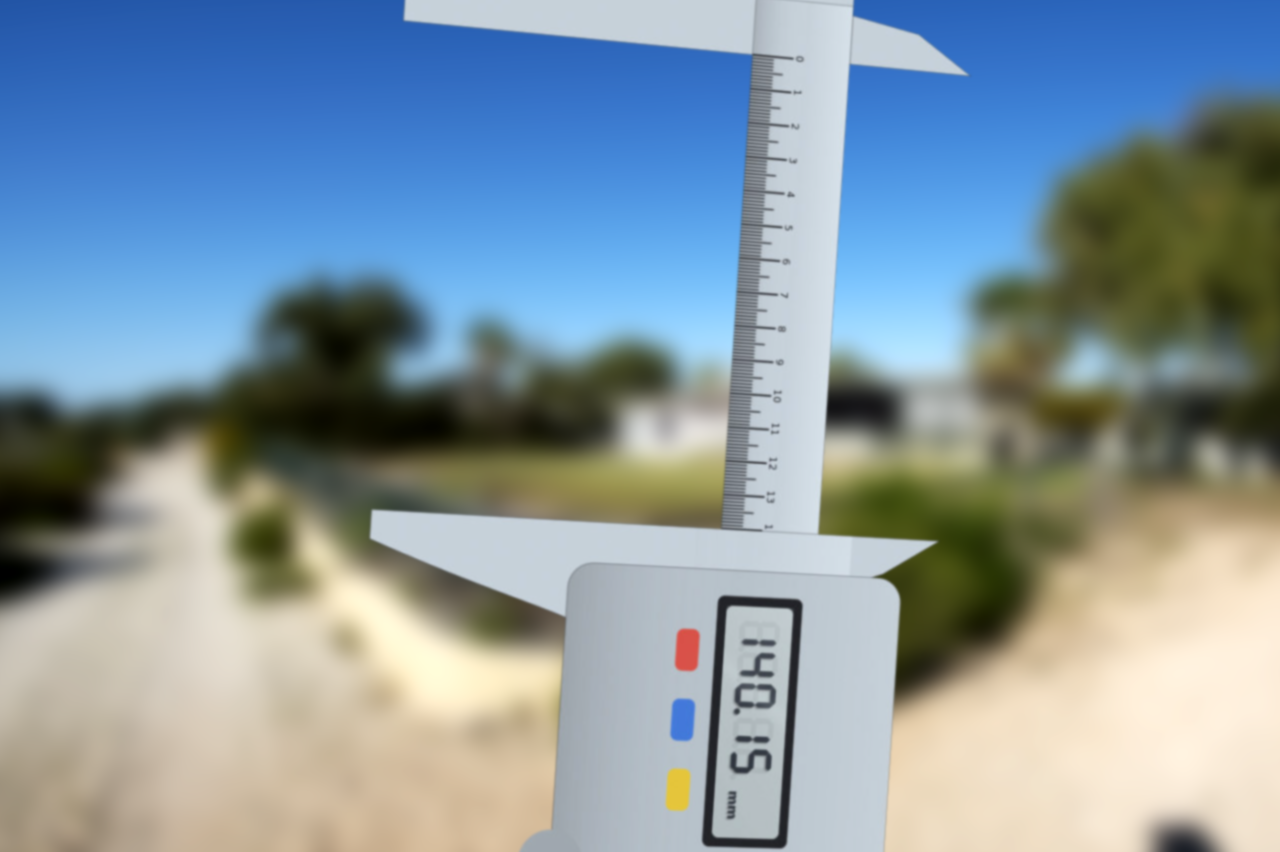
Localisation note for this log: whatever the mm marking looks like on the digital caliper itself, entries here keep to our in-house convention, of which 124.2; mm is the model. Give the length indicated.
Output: 140.15; mm
